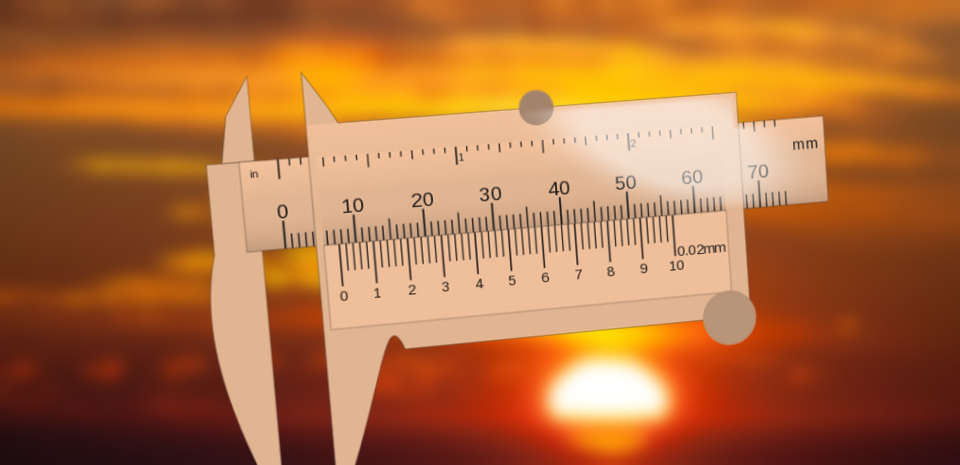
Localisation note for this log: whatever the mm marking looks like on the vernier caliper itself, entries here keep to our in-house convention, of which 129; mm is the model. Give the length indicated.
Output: 7.6; mm
